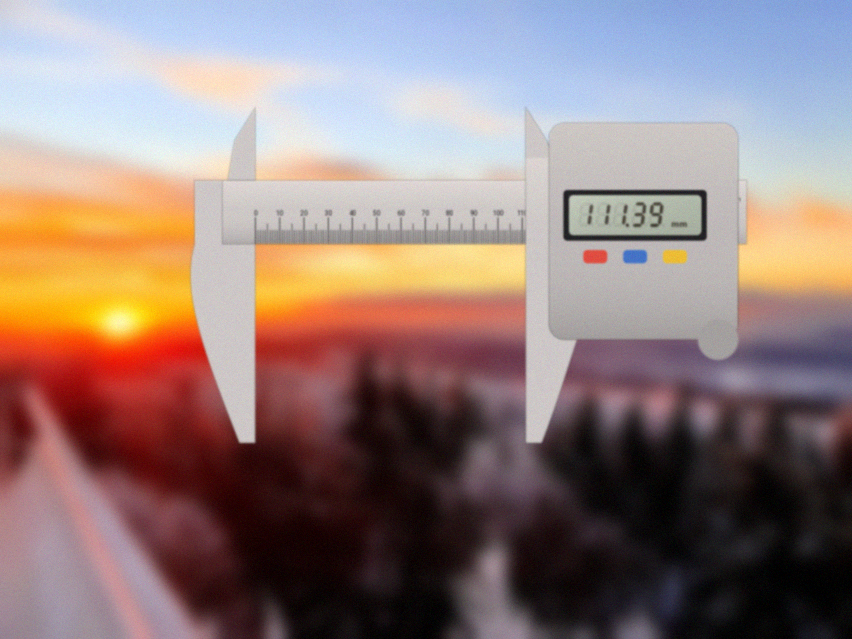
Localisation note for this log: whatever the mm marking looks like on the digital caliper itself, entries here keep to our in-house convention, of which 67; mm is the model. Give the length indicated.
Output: 111.39; mm
